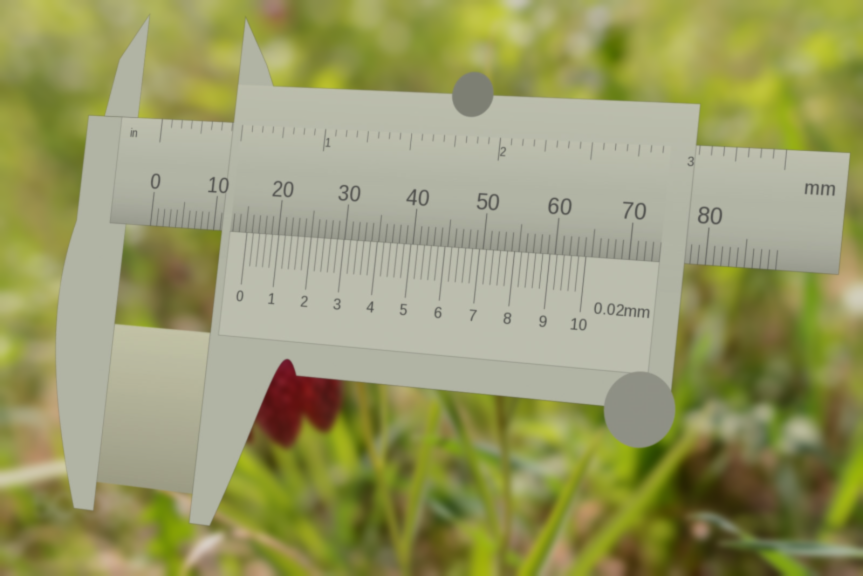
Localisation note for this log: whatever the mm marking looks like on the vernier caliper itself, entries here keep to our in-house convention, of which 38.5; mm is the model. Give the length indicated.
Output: 15.2; mm
